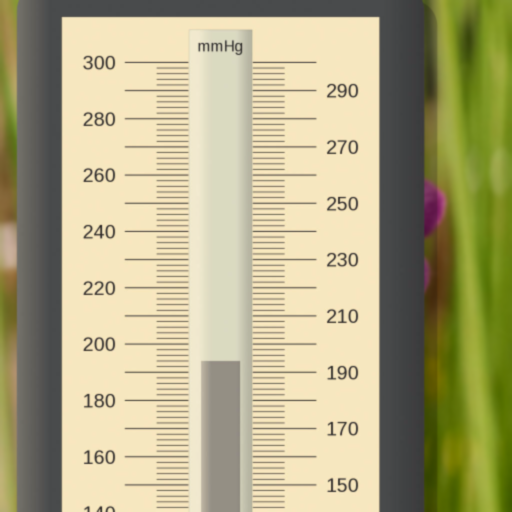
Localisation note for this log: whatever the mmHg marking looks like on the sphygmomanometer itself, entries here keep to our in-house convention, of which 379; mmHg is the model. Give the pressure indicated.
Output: 194; mmHg
